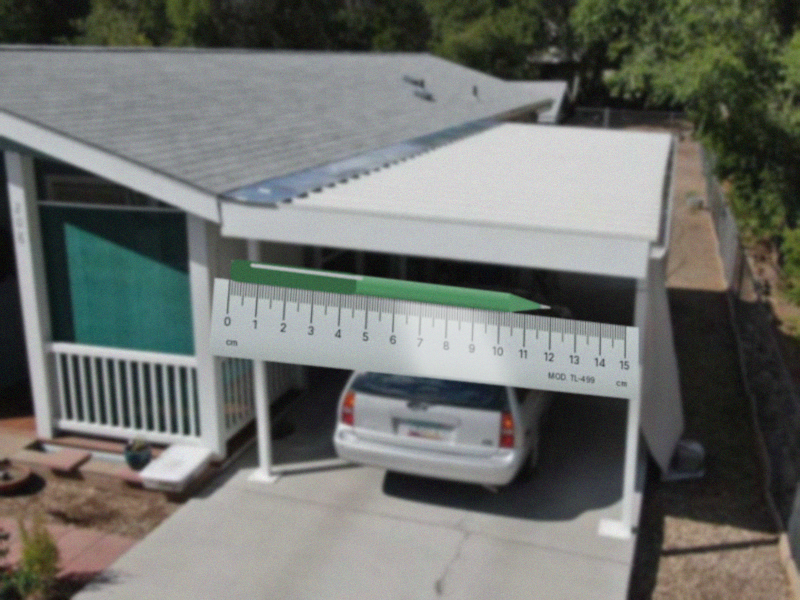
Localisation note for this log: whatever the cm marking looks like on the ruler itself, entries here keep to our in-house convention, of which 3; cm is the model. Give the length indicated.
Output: 12; cm
